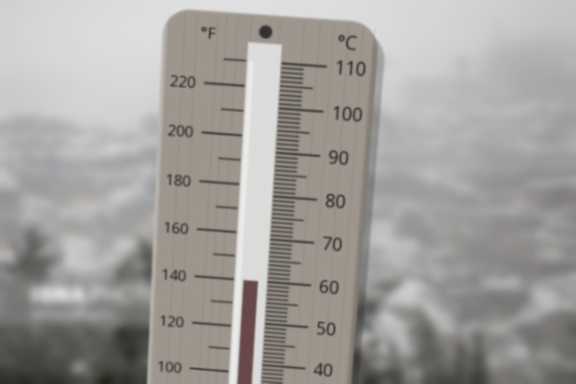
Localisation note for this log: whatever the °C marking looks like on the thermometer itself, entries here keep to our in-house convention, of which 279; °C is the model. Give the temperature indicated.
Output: 60; °C
